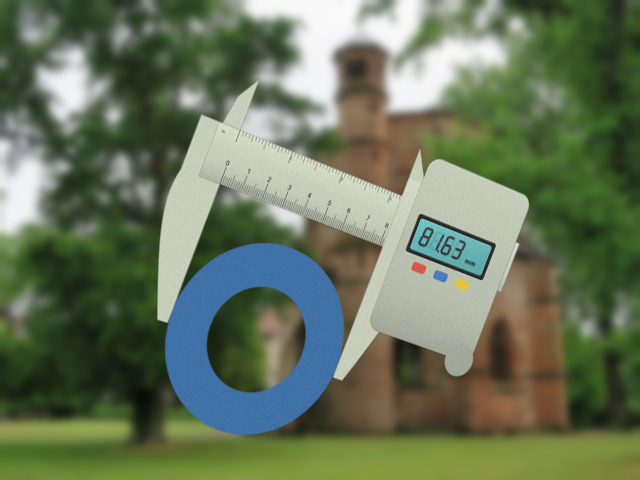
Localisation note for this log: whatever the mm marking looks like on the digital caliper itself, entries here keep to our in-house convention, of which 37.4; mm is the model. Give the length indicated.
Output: 81.63; mm
